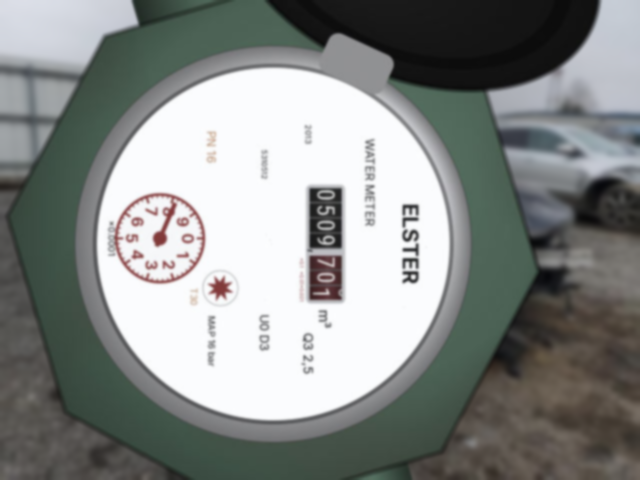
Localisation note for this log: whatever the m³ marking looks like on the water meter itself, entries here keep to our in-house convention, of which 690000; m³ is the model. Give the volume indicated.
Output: 509.7008; m³
